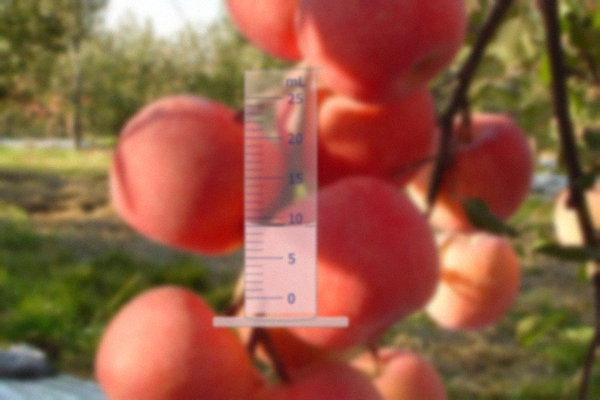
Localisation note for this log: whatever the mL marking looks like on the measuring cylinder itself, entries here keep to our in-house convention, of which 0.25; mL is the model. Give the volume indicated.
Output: 9; mL
